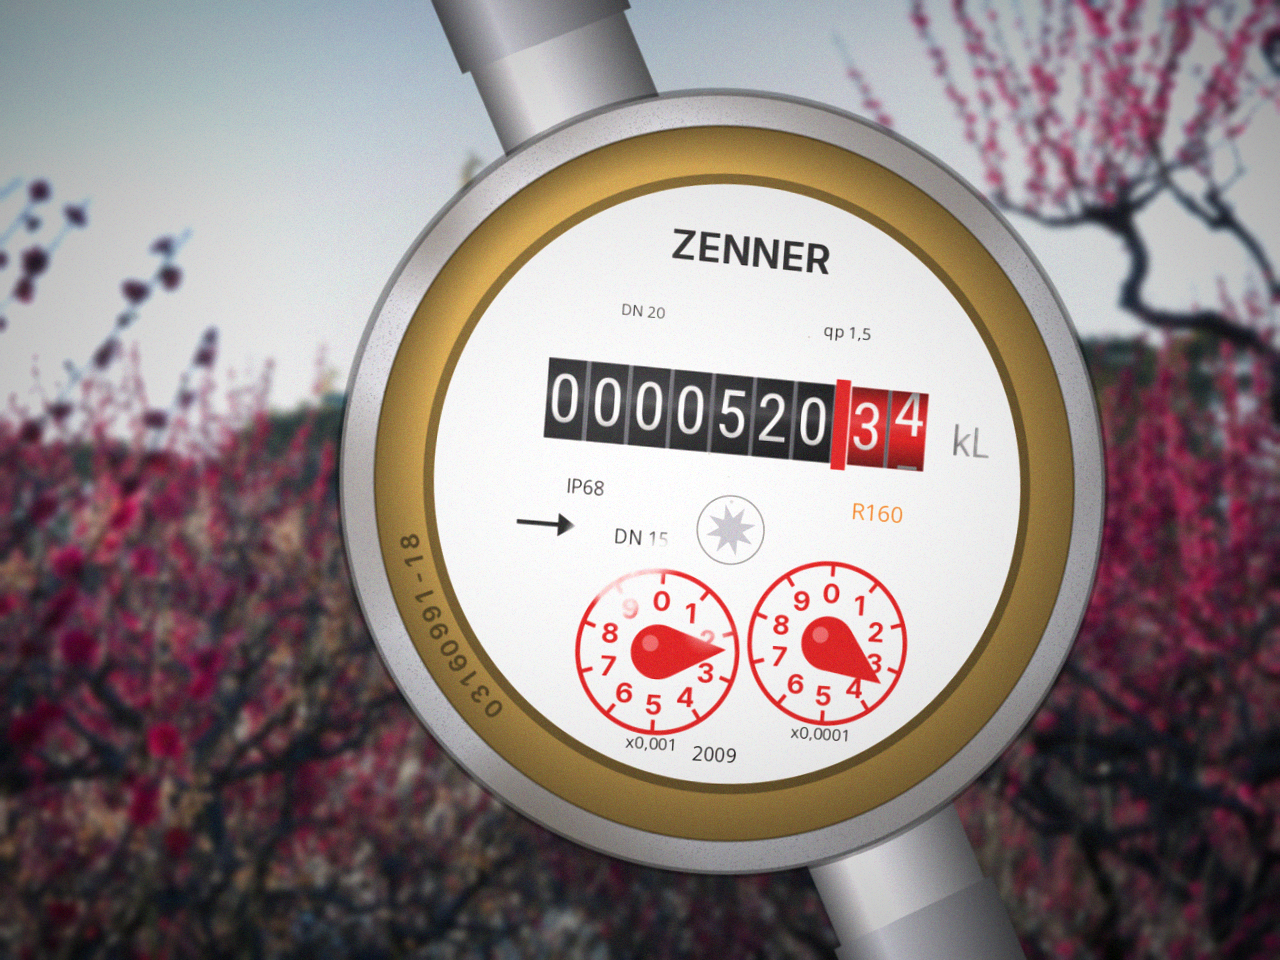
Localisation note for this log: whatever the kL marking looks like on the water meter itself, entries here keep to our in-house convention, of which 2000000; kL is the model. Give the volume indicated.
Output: 520.3423; kL
